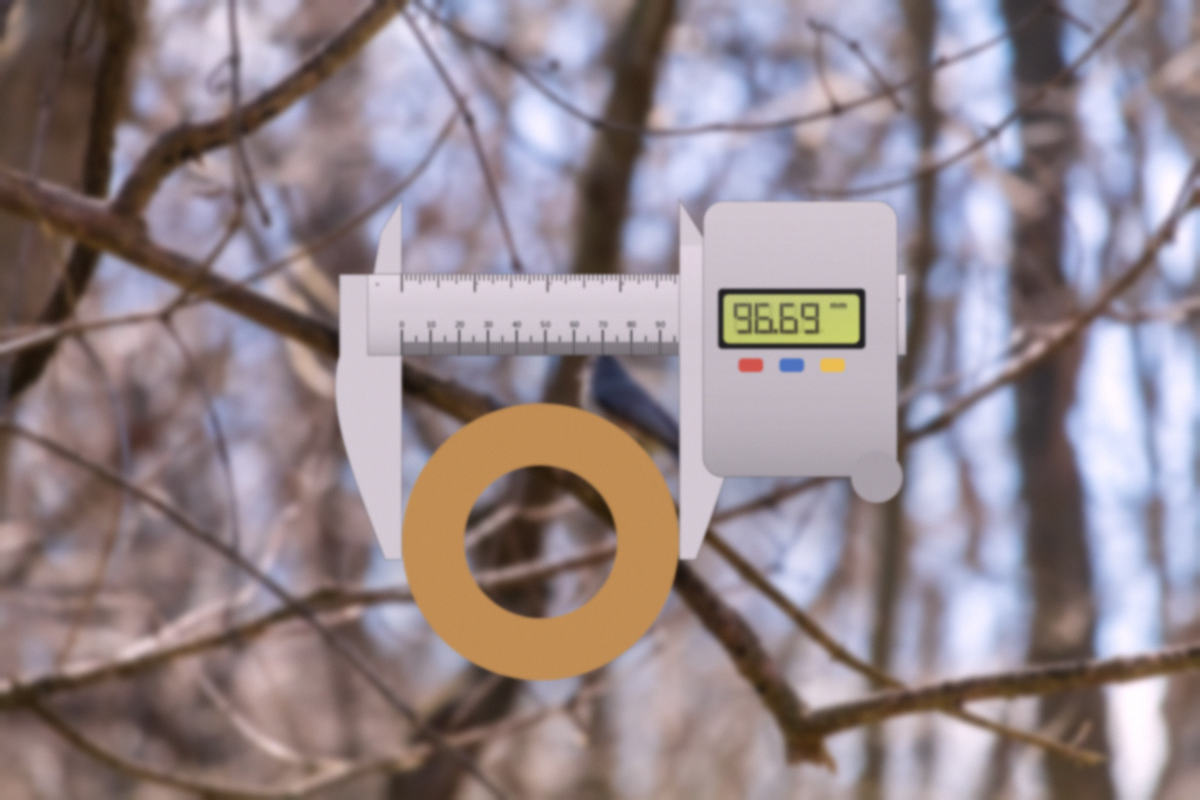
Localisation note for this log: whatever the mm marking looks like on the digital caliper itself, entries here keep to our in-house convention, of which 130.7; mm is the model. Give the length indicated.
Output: 96.69; mm
